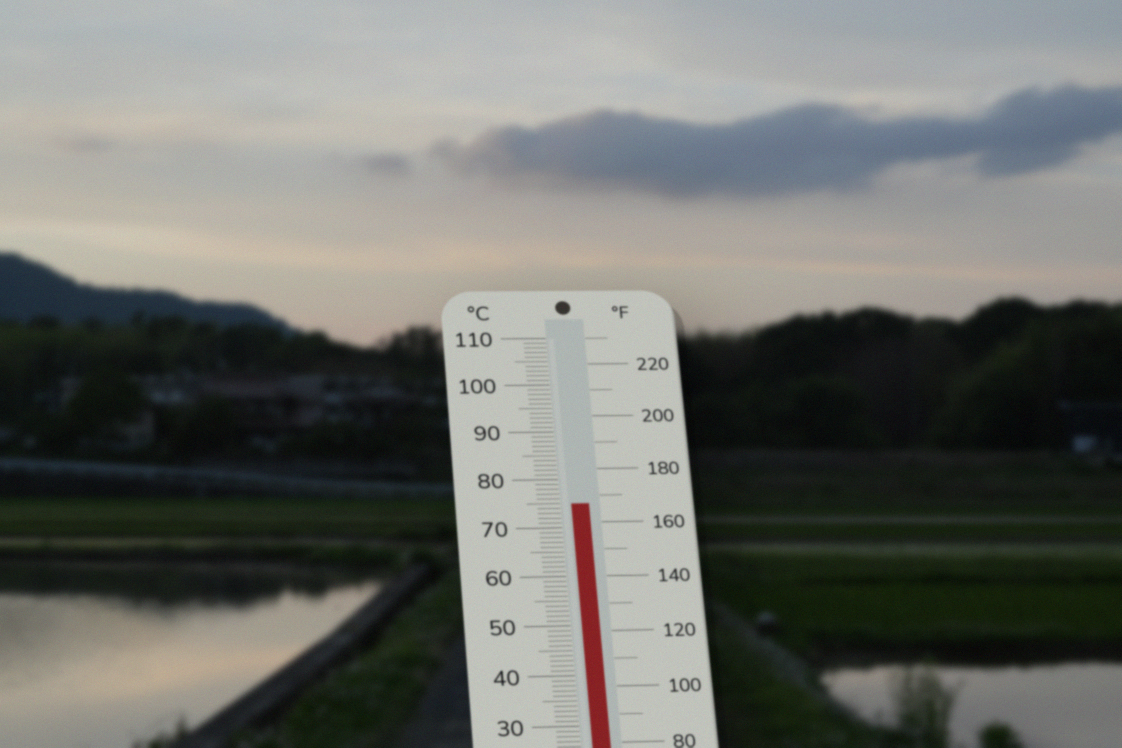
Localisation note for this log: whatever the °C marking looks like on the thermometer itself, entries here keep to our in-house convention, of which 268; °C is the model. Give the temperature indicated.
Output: 75; °C
